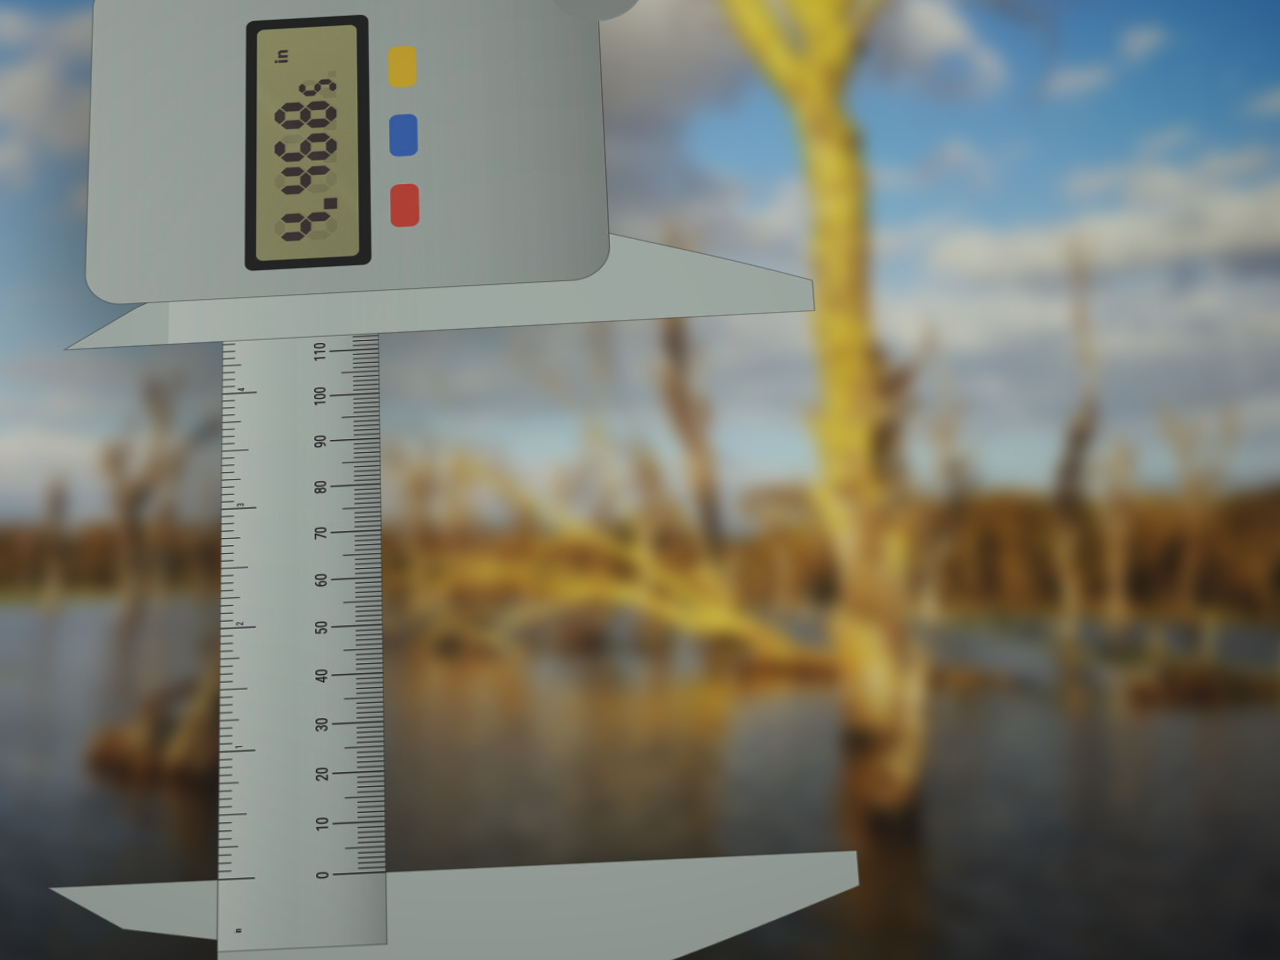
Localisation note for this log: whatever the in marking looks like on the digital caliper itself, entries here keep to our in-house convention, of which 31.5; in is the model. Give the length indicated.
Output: 4.4685; in
